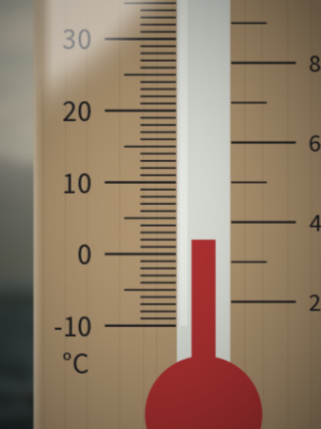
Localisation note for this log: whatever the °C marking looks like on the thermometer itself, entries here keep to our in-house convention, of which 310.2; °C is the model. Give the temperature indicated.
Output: 2; °C
